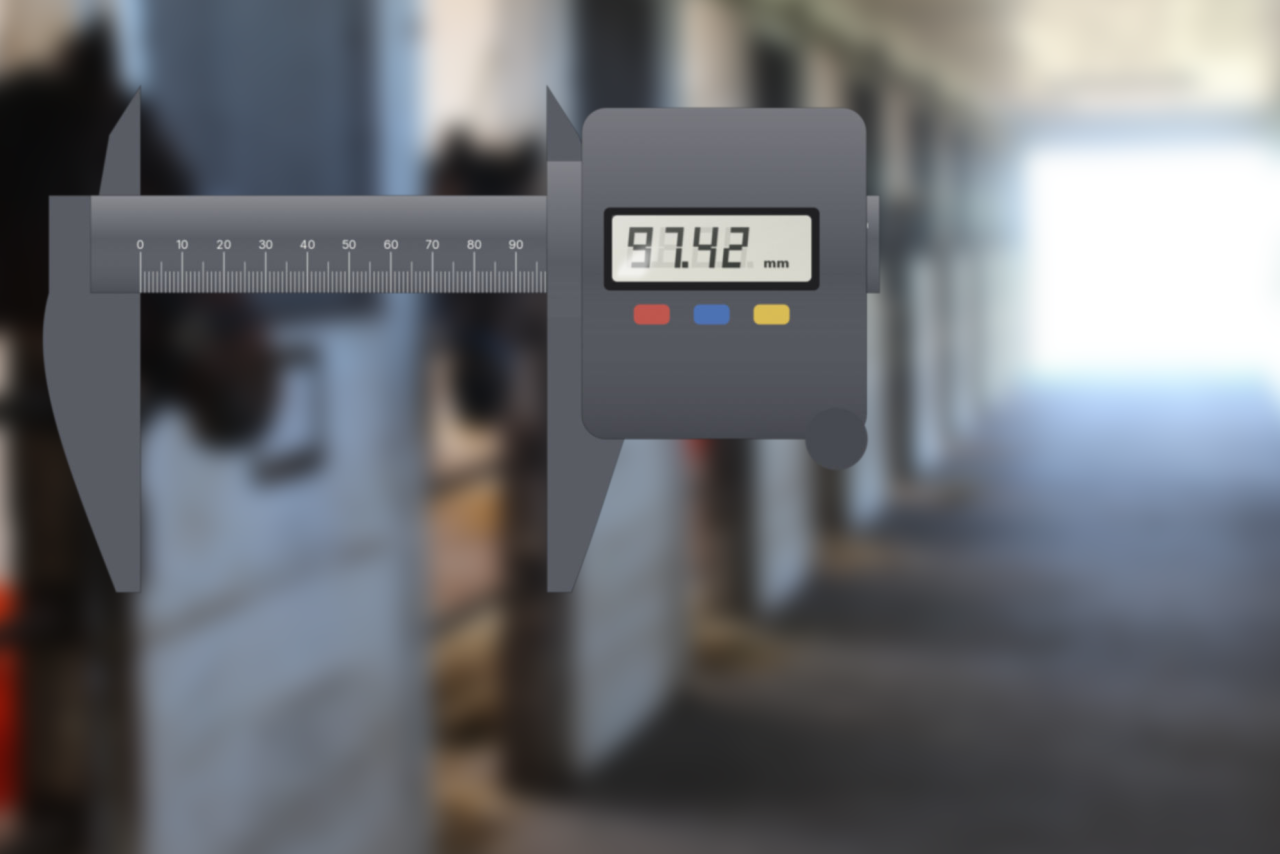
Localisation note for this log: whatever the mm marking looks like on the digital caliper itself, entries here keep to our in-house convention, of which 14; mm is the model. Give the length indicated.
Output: 97.42; mm
